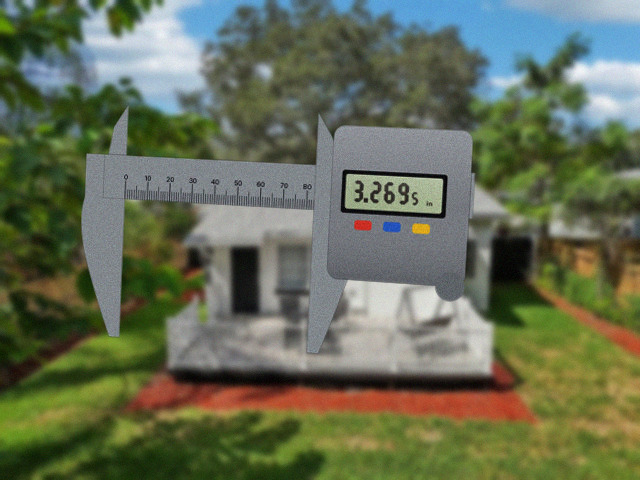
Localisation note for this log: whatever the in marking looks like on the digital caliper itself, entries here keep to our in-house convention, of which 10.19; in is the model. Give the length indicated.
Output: 3.2695; in
